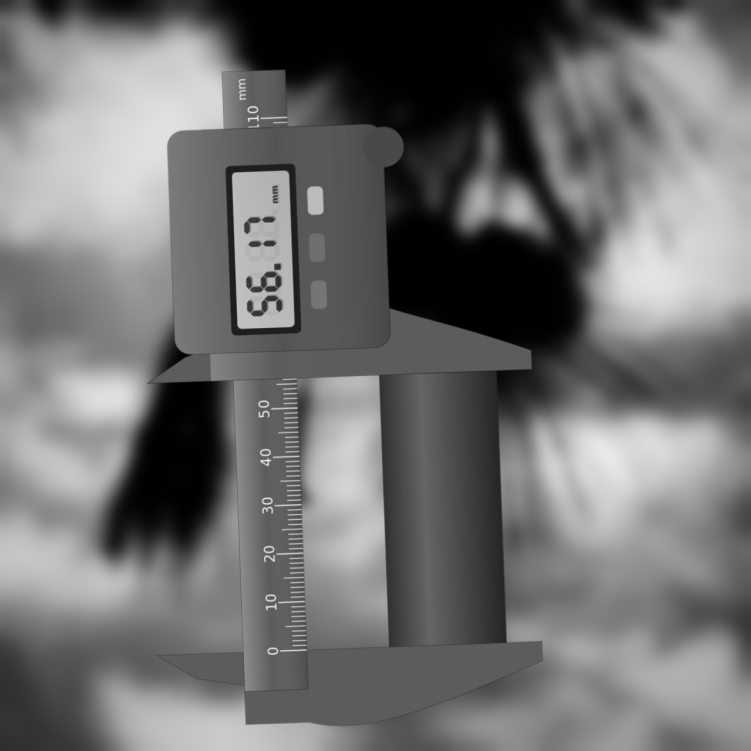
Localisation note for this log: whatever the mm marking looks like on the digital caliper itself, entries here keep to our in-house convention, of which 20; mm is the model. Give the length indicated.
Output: 56.17; mm
